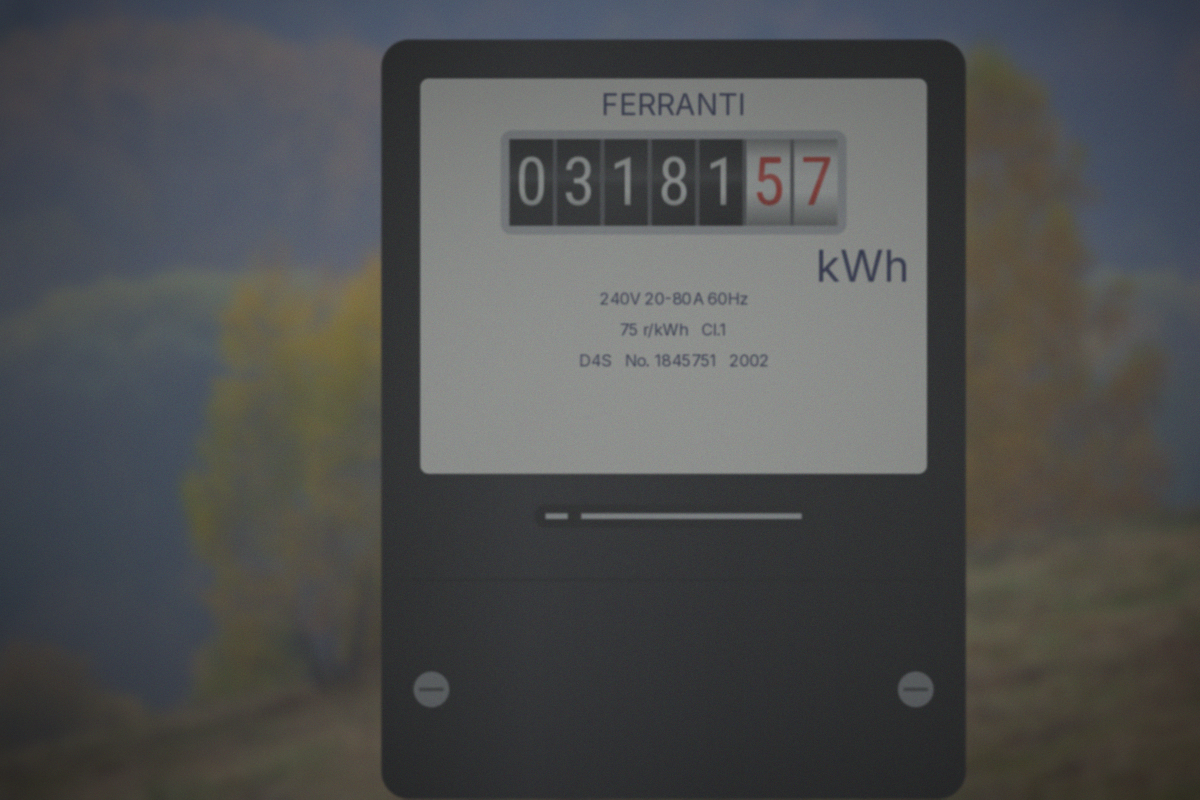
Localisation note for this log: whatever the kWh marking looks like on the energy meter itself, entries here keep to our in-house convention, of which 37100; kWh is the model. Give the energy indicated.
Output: 3181.57; kWh
